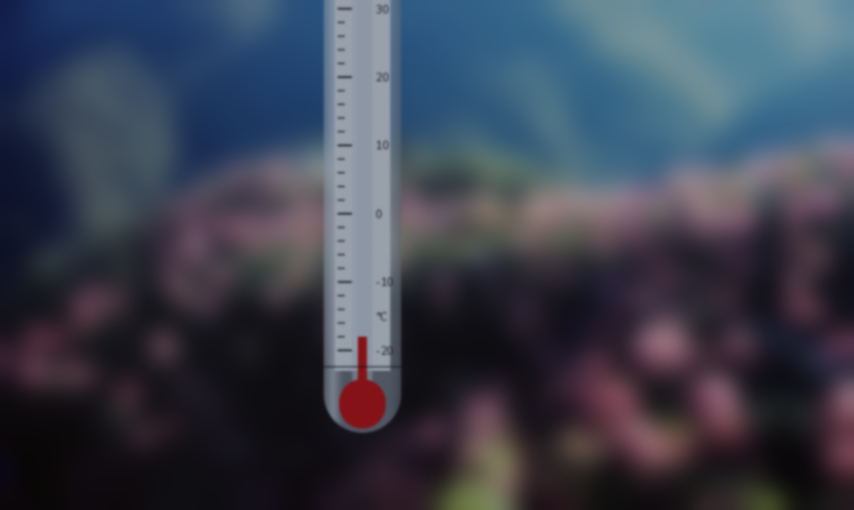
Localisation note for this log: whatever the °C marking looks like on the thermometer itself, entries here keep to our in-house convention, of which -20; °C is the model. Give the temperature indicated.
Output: -18; °C
